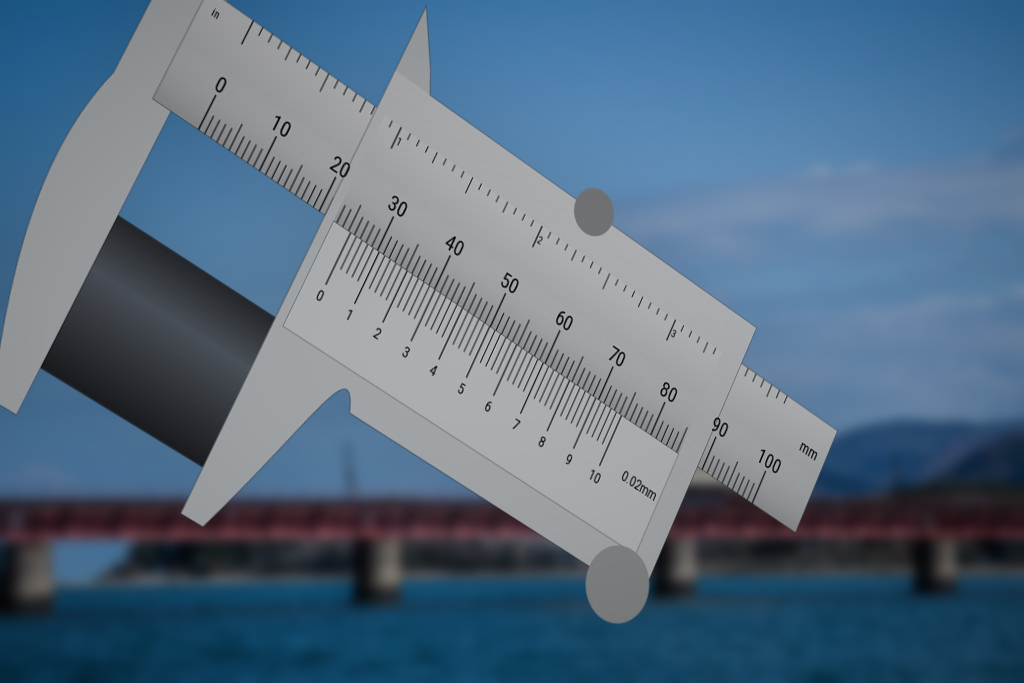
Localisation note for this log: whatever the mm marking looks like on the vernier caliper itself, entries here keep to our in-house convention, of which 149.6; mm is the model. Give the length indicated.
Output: 25.4; mm
